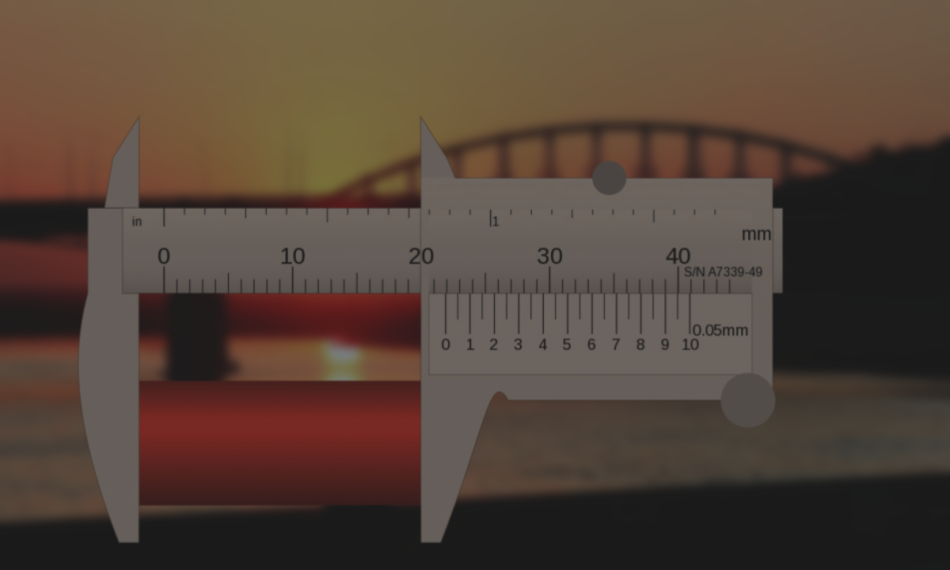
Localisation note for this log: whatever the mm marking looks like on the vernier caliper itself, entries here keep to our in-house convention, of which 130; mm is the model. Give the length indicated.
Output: 21.9; mm
